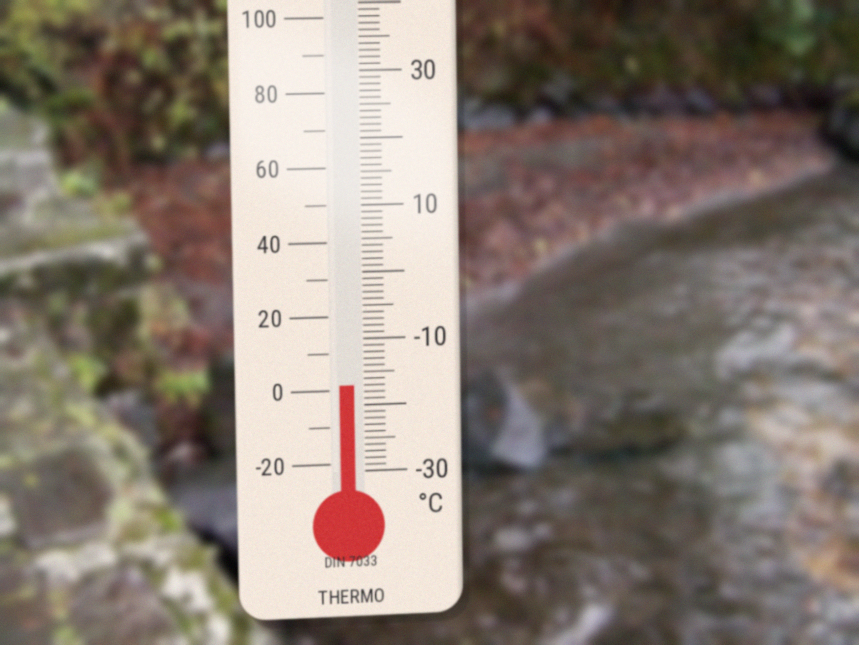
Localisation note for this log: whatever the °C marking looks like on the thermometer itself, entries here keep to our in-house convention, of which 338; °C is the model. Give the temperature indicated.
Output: -17; °C
